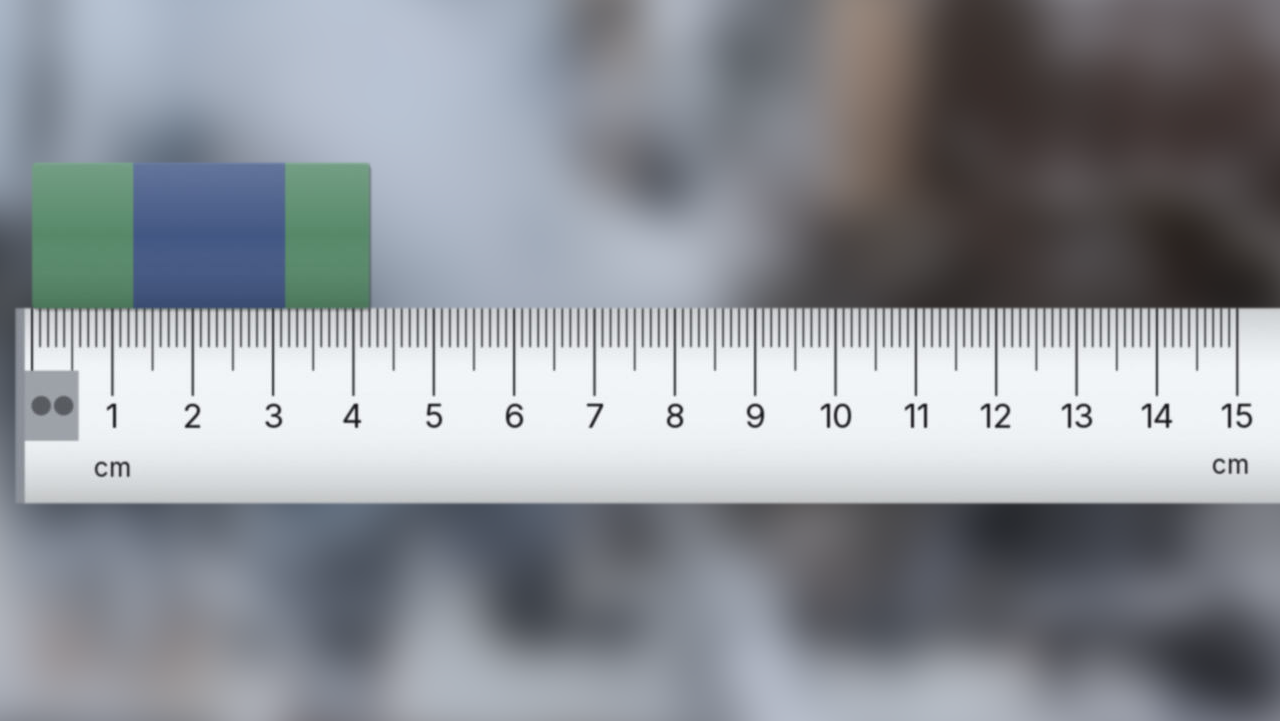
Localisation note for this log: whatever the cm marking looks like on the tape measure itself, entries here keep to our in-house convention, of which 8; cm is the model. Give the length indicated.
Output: 4.2; cm
